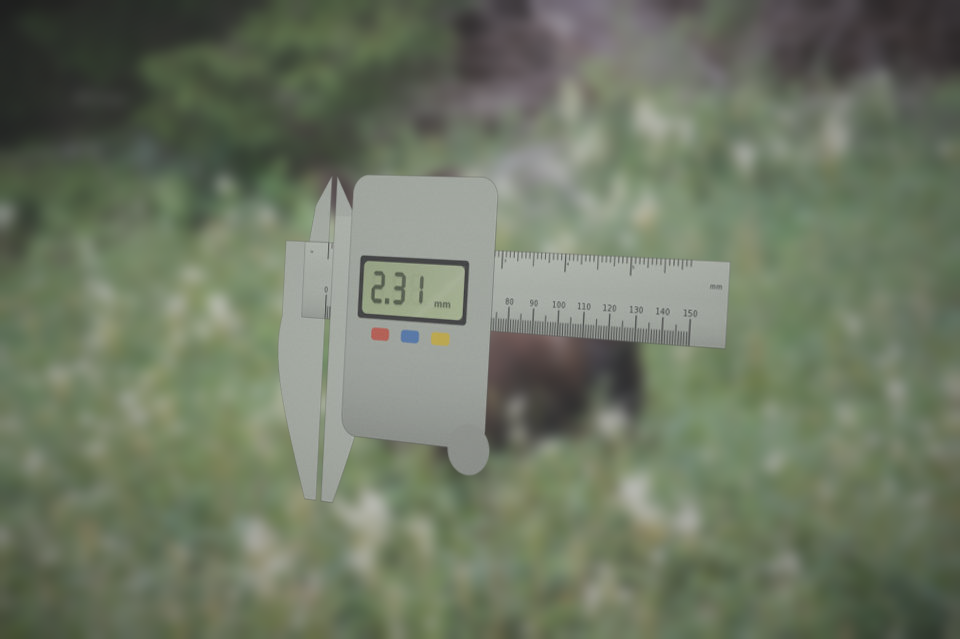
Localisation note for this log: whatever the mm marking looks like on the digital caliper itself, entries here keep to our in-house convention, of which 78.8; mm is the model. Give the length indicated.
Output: 2.31; mm
